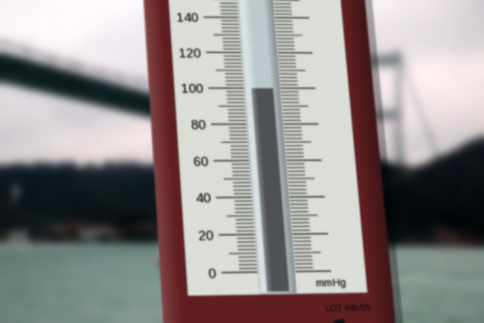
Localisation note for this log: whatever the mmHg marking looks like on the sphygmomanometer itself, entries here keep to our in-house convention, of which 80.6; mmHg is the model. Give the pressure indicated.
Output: 100; mmHg
